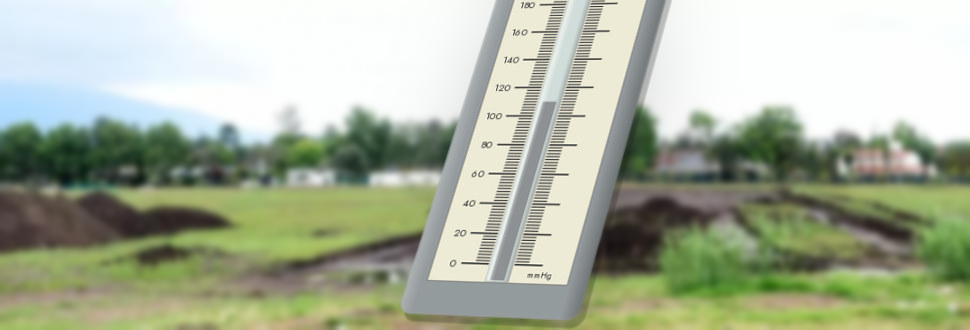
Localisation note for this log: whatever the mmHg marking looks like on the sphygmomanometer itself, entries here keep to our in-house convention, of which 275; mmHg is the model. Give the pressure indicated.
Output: 110; mmHg
